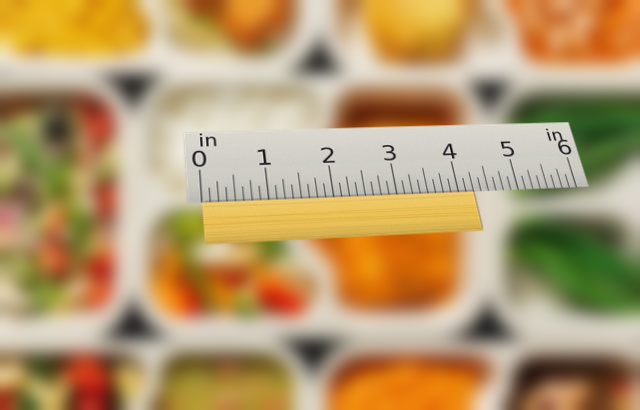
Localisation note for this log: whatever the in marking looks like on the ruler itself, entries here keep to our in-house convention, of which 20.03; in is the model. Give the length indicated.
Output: 4.25; in
